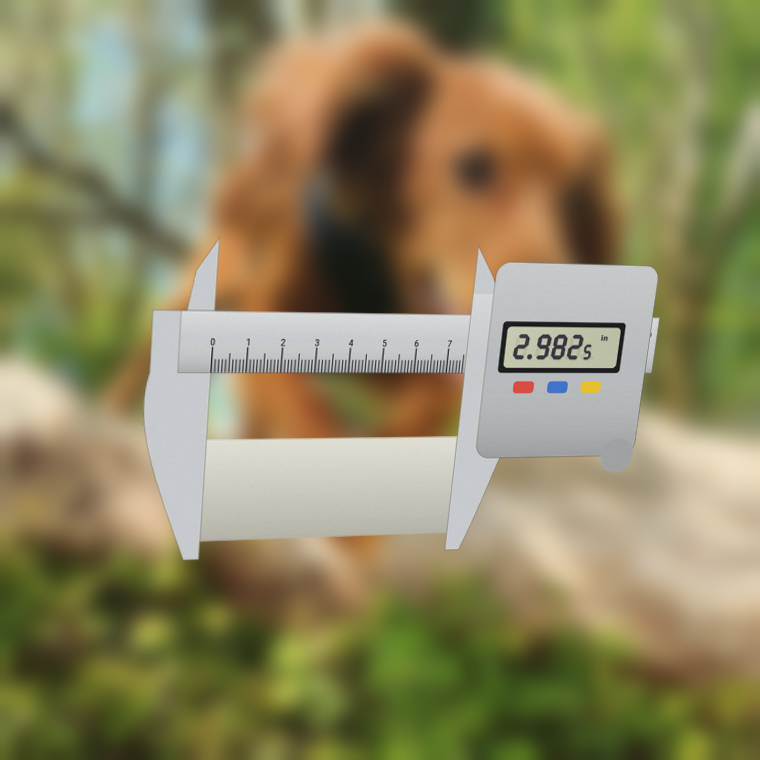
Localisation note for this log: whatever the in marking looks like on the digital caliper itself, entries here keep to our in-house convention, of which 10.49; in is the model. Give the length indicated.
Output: 2.9825; in
